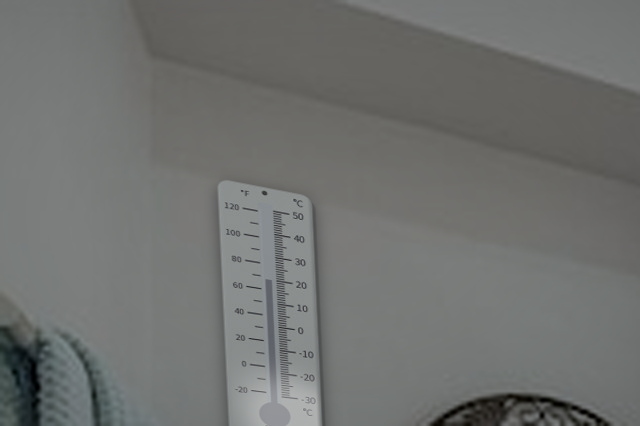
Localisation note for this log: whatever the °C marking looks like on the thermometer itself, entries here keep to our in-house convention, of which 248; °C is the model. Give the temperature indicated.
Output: 20; °C
